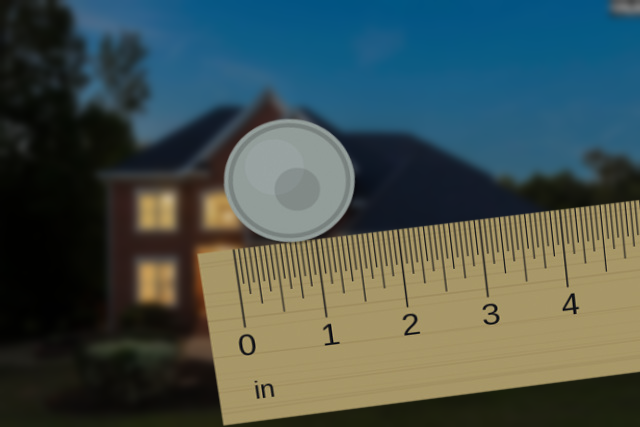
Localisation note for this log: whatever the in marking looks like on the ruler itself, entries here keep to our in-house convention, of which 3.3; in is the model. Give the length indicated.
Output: 1.5625; in
